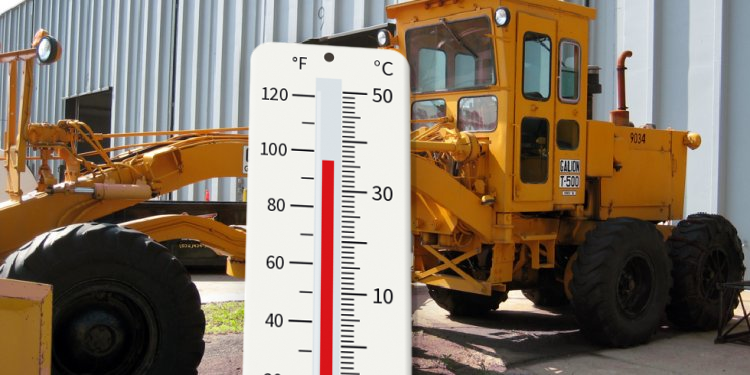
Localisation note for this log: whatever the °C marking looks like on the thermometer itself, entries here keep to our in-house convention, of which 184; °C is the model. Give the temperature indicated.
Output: 36; °C
